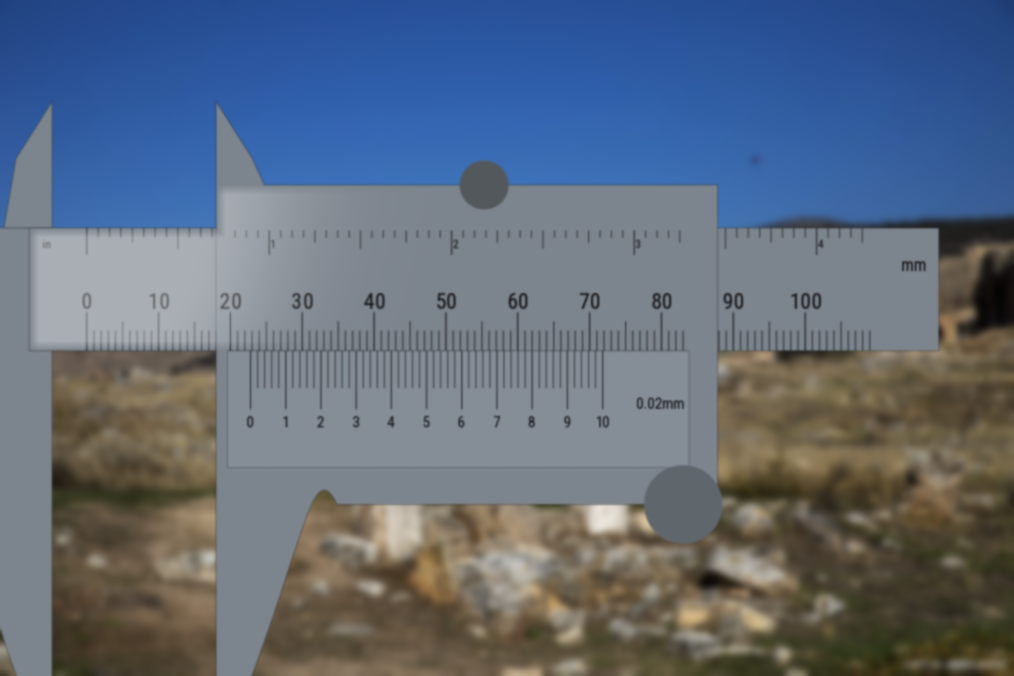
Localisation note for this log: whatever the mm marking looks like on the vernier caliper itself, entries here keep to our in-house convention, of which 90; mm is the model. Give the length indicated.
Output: 22.8; mm
